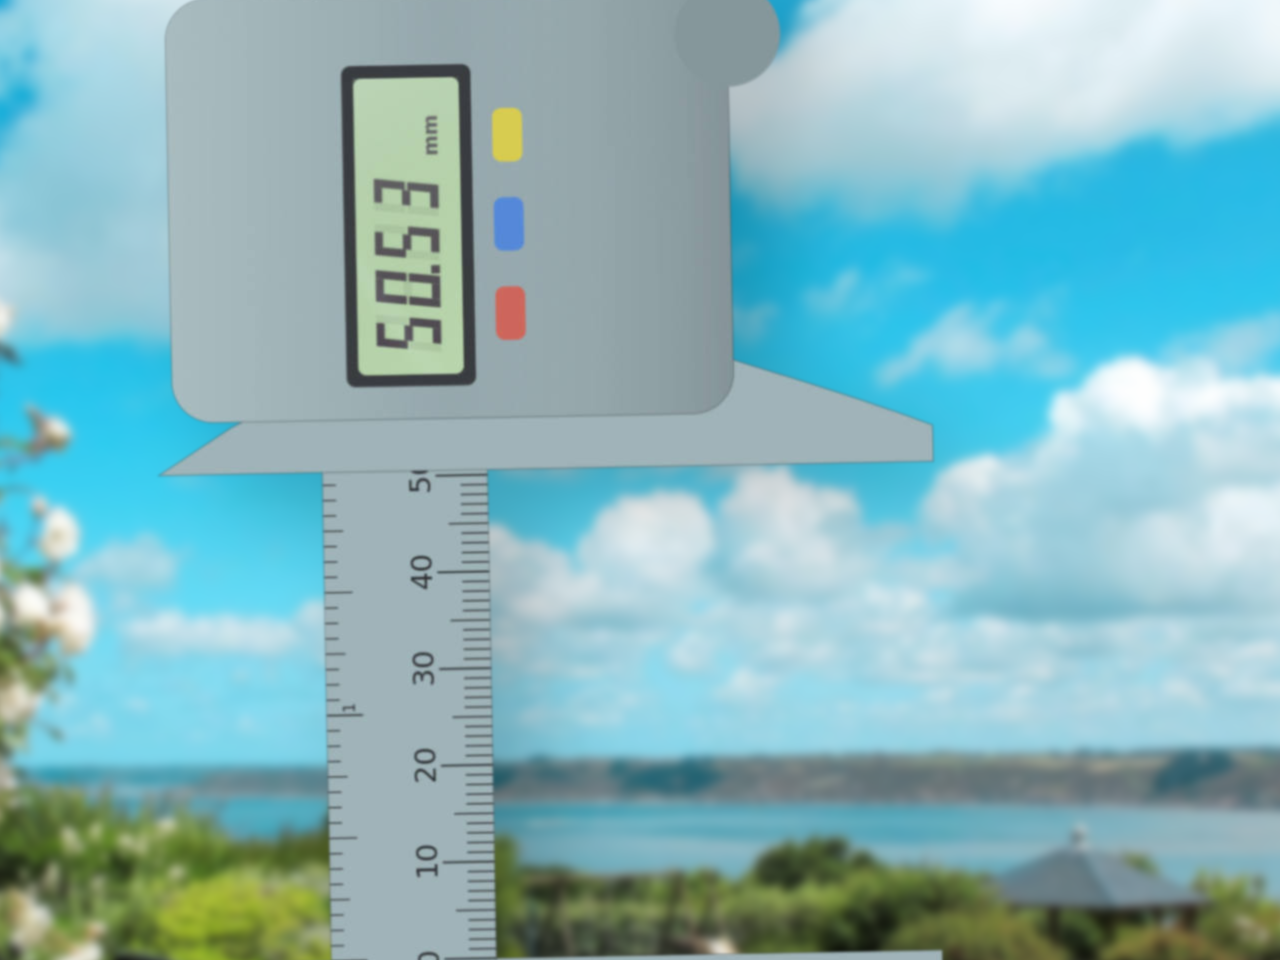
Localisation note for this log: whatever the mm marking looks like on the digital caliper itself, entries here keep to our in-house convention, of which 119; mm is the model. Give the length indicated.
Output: 50.53; mm
